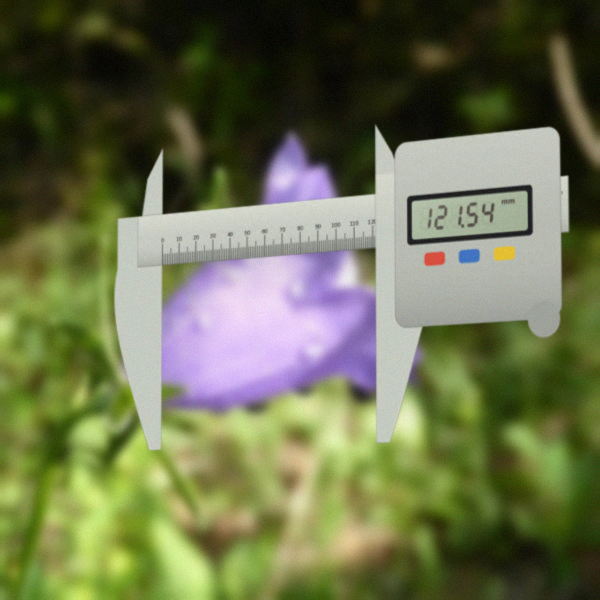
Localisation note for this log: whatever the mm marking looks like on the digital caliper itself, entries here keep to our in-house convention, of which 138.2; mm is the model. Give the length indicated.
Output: 121.54; mm
